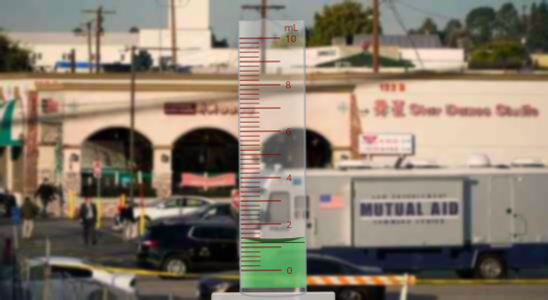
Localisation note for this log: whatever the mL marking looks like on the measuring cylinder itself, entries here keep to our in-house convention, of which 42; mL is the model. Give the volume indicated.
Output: 1.2; mL
